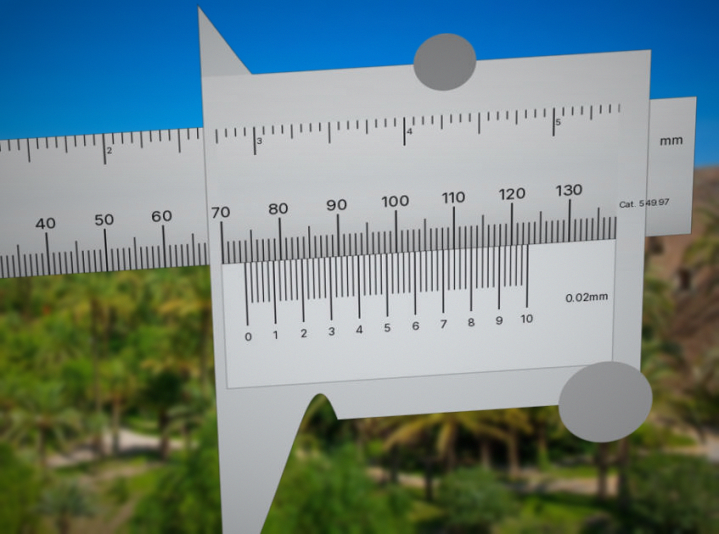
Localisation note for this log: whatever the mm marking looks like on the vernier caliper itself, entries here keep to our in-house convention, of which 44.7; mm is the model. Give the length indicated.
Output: 73.8; mm
